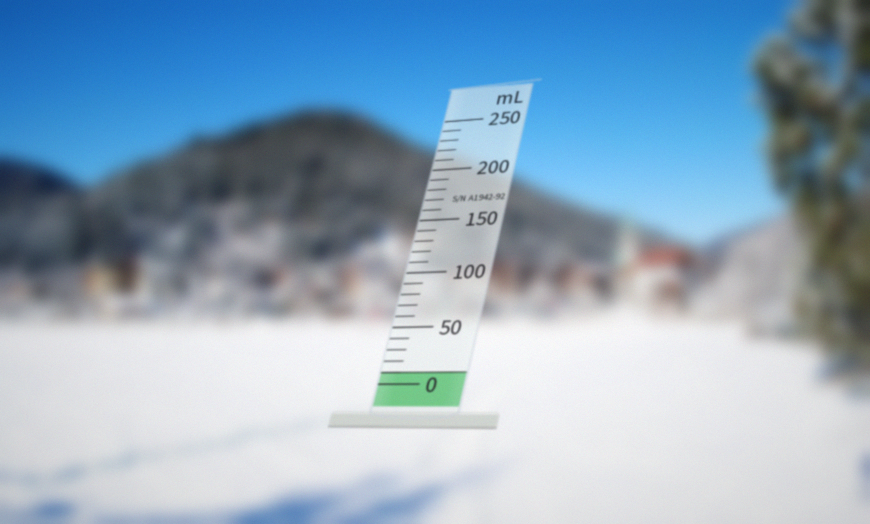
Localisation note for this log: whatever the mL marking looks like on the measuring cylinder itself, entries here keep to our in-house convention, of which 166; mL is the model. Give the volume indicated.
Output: 10; mL
